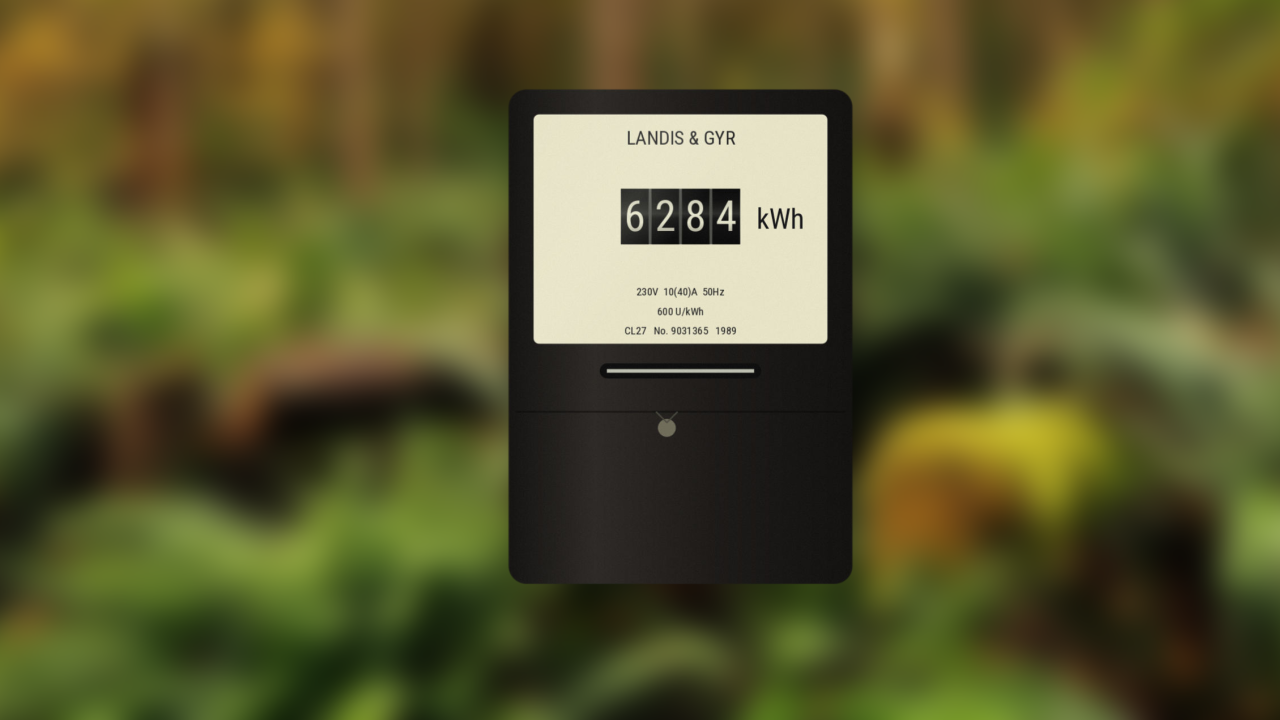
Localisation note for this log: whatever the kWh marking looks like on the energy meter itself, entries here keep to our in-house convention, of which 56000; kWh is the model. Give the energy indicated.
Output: 6284; kWh
